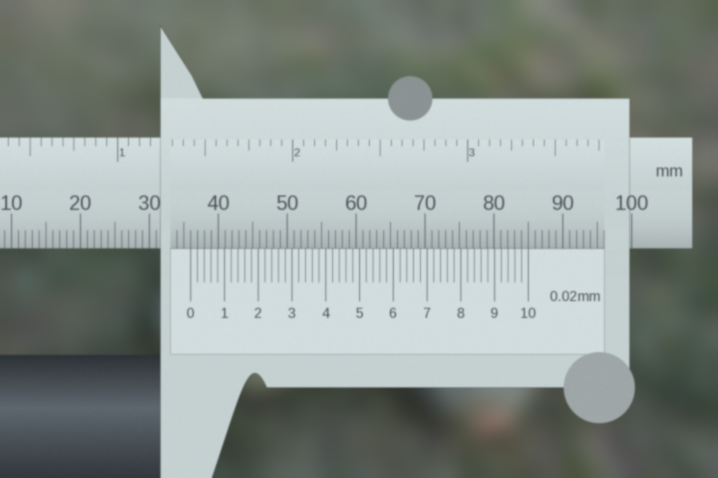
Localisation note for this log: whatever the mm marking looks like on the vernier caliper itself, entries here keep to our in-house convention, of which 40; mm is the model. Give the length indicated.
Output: 36.0; mm
